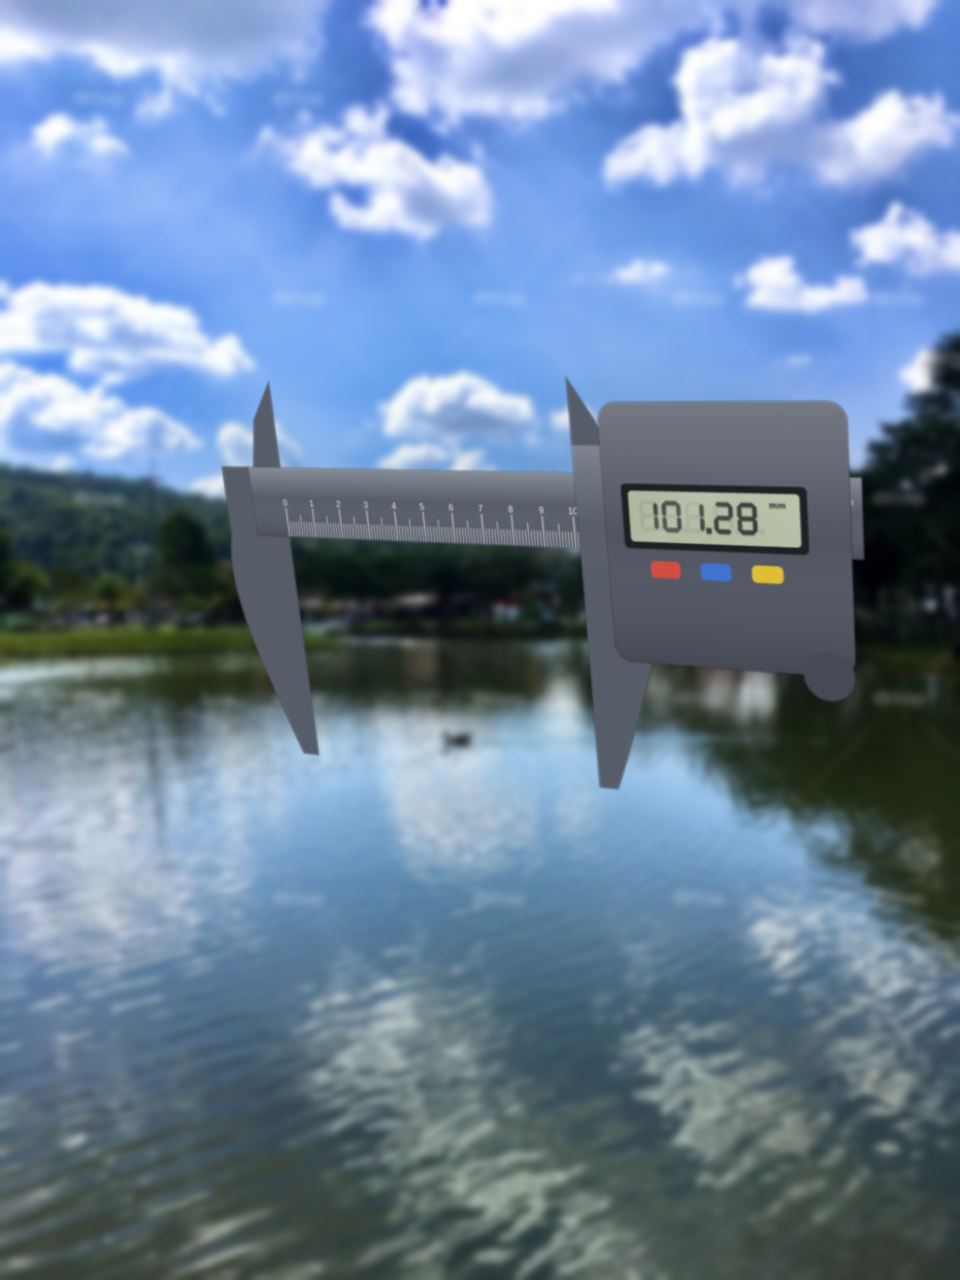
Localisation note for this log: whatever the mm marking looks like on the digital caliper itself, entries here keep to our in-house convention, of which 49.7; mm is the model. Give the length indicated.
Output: 101.28; mm
